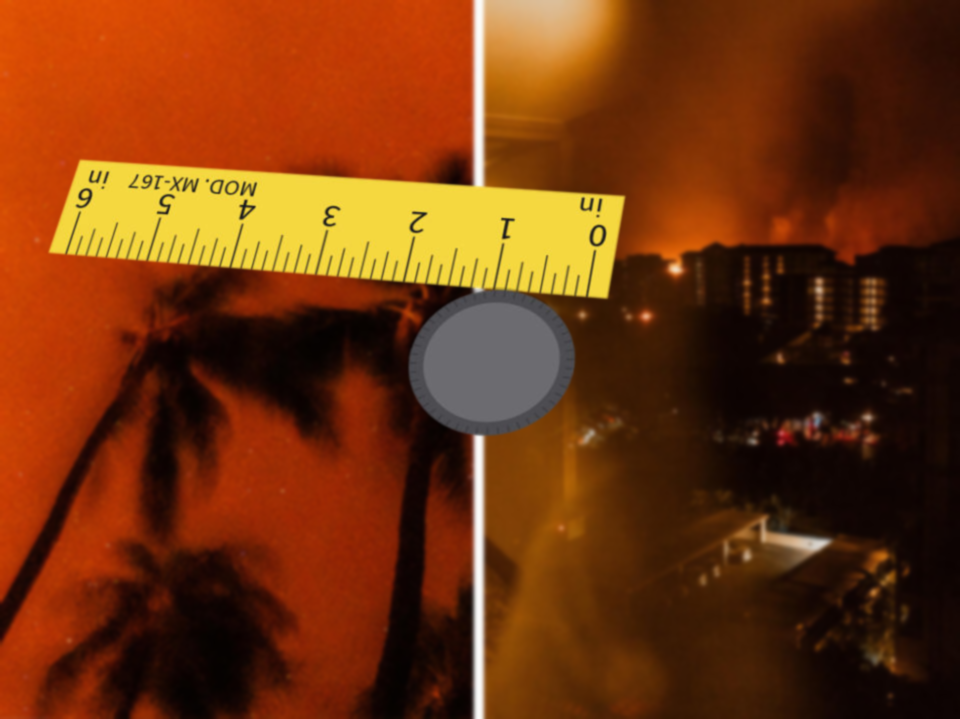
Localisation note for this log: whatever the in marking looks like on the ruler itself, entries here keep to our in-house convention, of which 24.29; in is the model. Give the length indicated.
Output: 1.75; in
